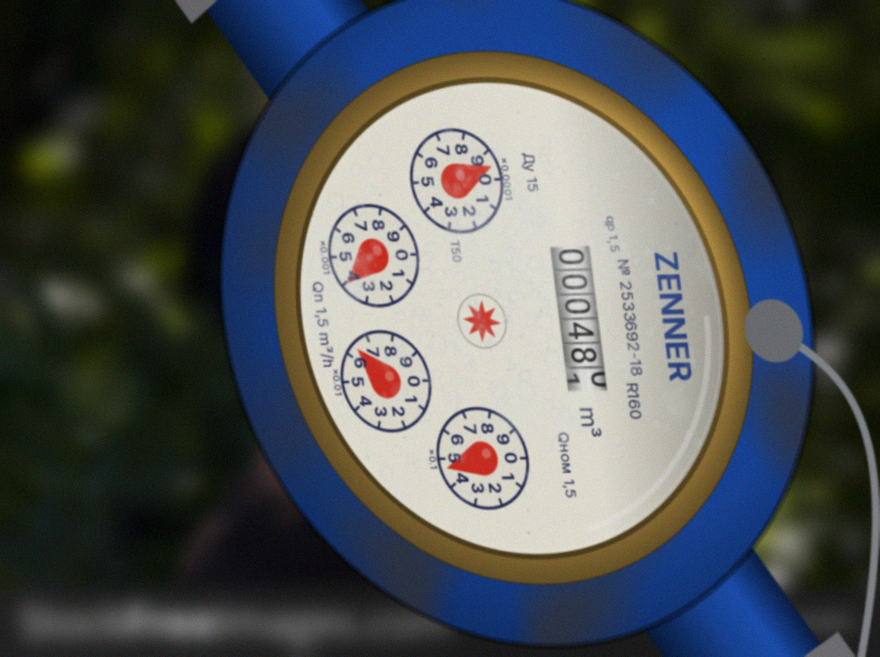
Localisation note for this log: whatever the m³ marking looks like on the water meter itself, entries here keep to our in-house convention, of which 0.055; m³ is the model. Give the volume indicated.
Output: 480.4639; m³
